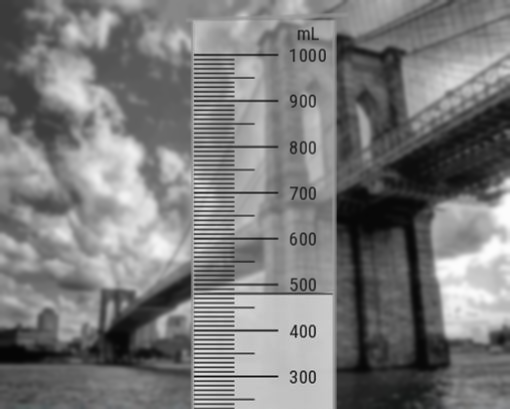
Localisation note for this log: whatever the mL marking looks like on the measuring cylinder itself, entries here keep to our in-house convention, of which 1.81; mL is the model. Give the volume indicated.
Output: 480; mL
